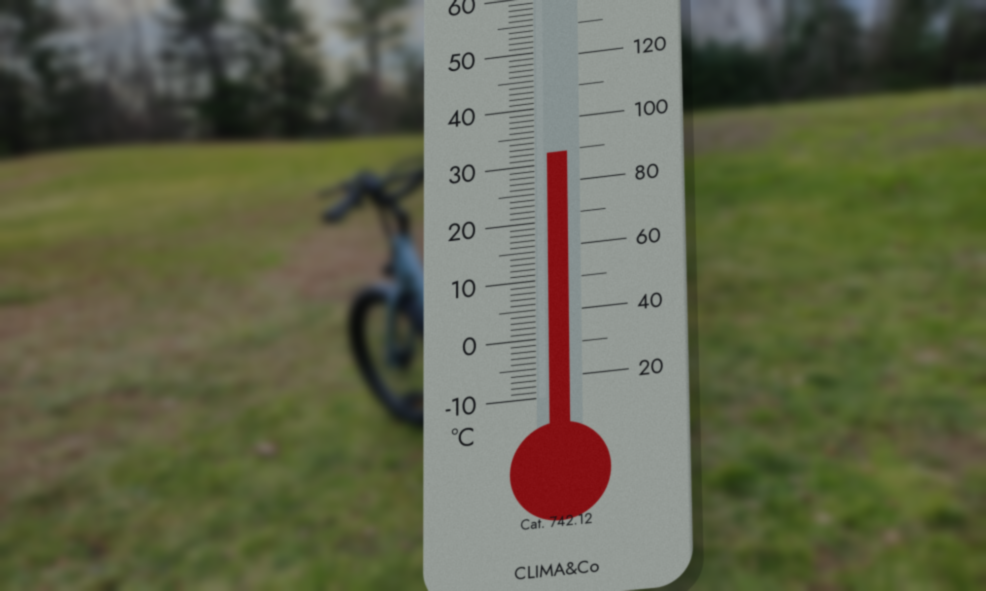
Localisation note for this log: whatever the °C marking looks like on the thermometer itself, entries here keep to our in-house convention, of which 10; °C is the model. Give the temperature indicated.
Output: 32; °C
